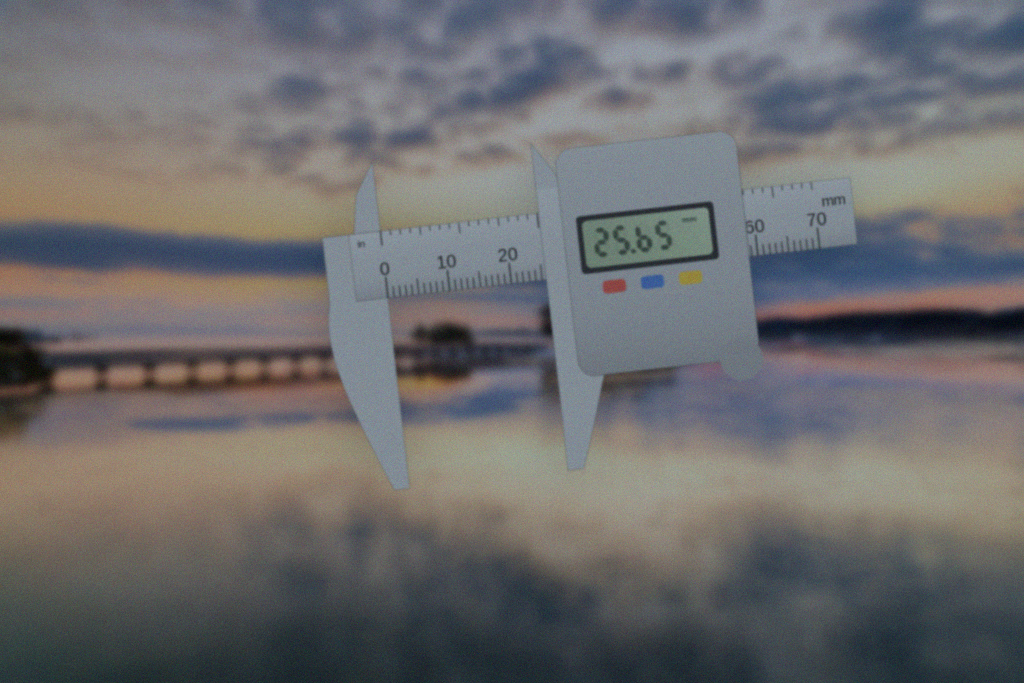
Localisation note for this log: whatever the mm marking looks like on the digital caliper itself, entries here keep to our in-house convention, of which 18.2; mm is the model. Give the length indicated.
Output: 25.65; mm
